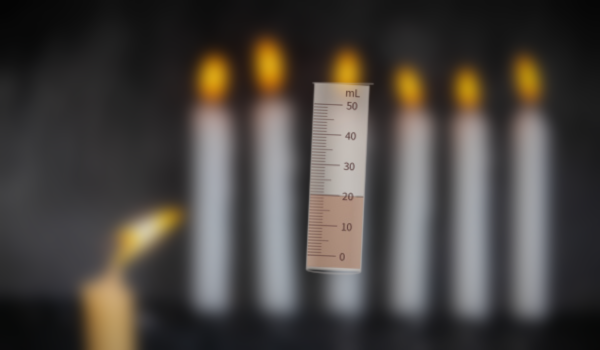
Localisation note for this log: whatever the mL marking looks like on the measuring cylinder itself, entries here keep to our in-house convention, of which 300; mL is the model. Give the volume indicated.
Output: 20; mL
